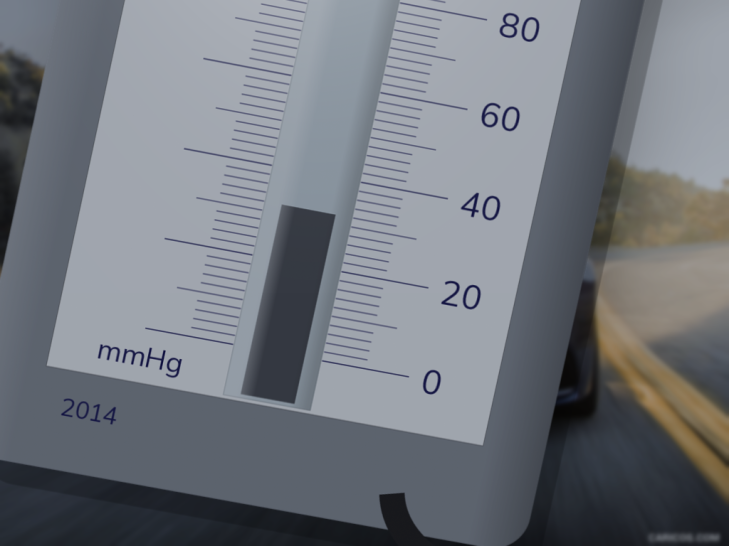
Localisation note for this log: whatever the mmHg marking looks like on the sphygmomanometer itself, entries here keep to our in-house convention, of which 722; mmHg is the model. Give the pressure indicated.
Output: 32; mmHg
